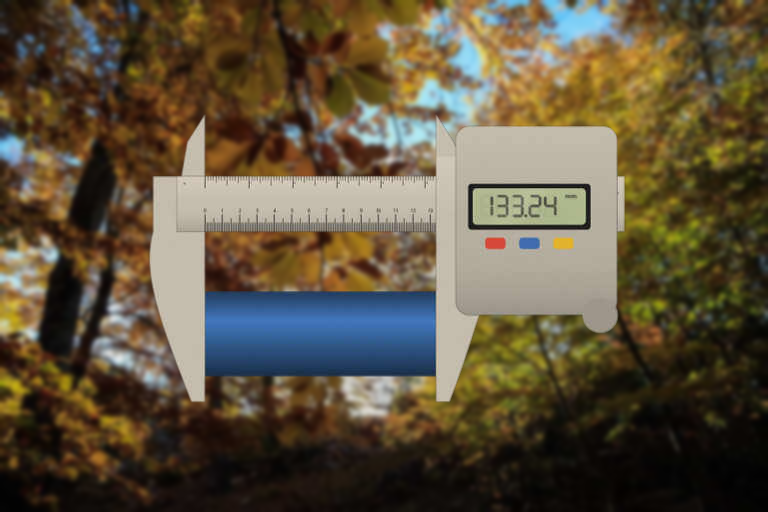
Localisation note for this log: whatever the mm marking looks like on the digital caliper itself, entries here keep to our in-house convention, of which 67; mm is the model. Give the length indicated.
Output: 133.24; mm
